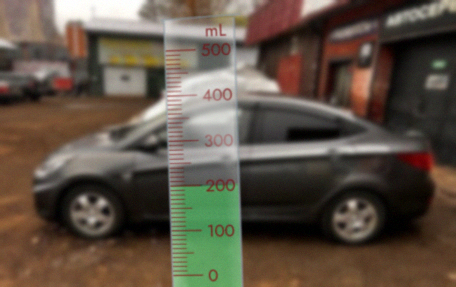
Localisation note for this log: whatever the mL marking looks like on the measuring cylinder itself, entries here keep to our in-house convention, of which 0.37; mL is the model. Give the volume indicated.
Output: 200; mL
